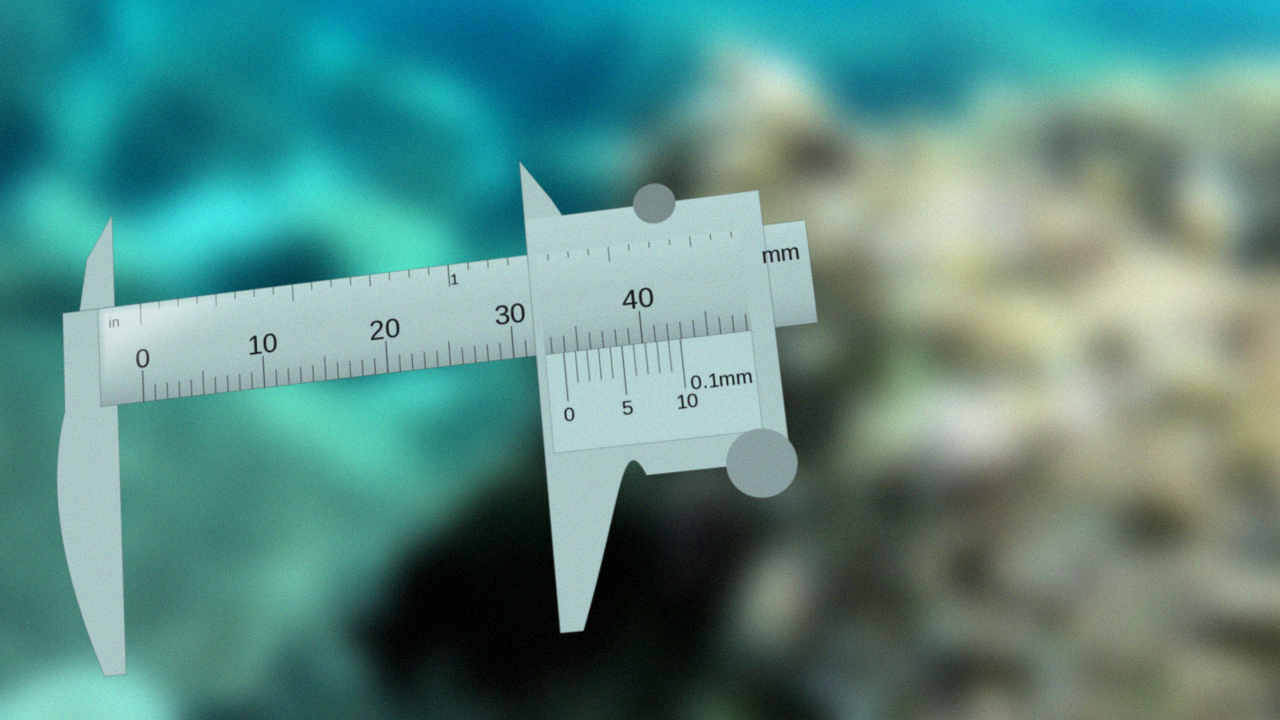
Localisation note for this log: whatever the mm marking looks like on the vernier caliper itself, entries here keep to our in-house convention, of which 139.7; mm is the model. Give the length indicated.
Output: 33.9; mm
